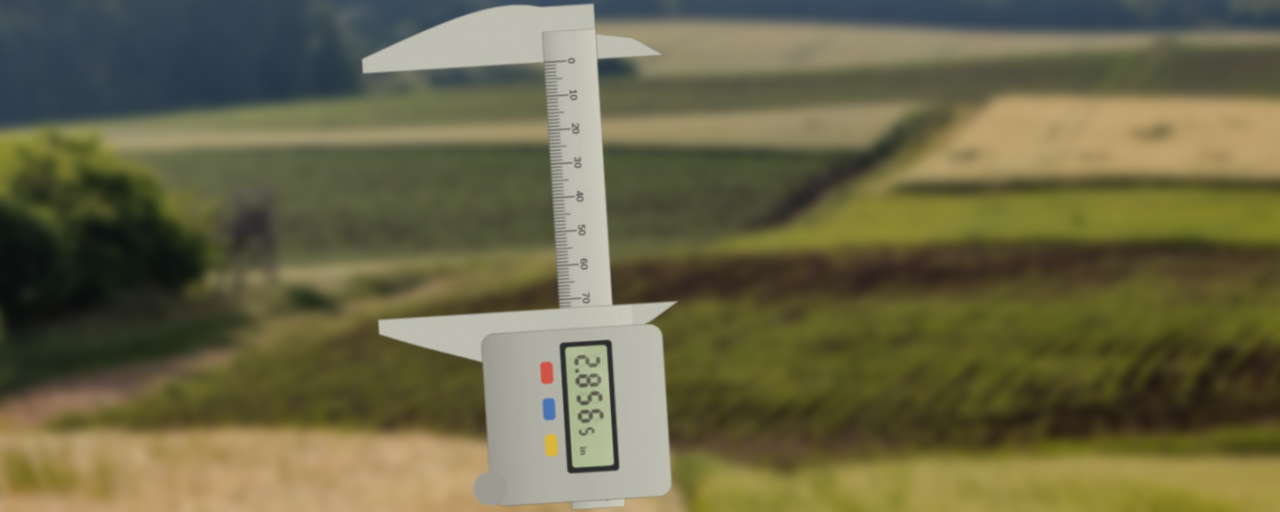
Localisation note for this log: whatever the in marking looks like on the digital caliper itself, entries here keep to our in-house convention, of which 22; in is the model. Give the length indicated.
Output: 2.8565; in
